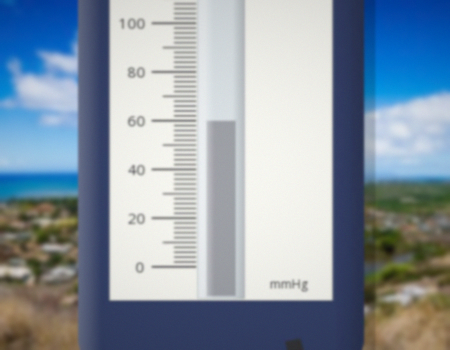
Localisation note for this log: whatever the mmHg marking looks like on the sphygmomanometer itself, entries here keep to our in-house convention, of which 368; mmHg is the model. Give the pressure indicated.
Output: 60; mmHg
